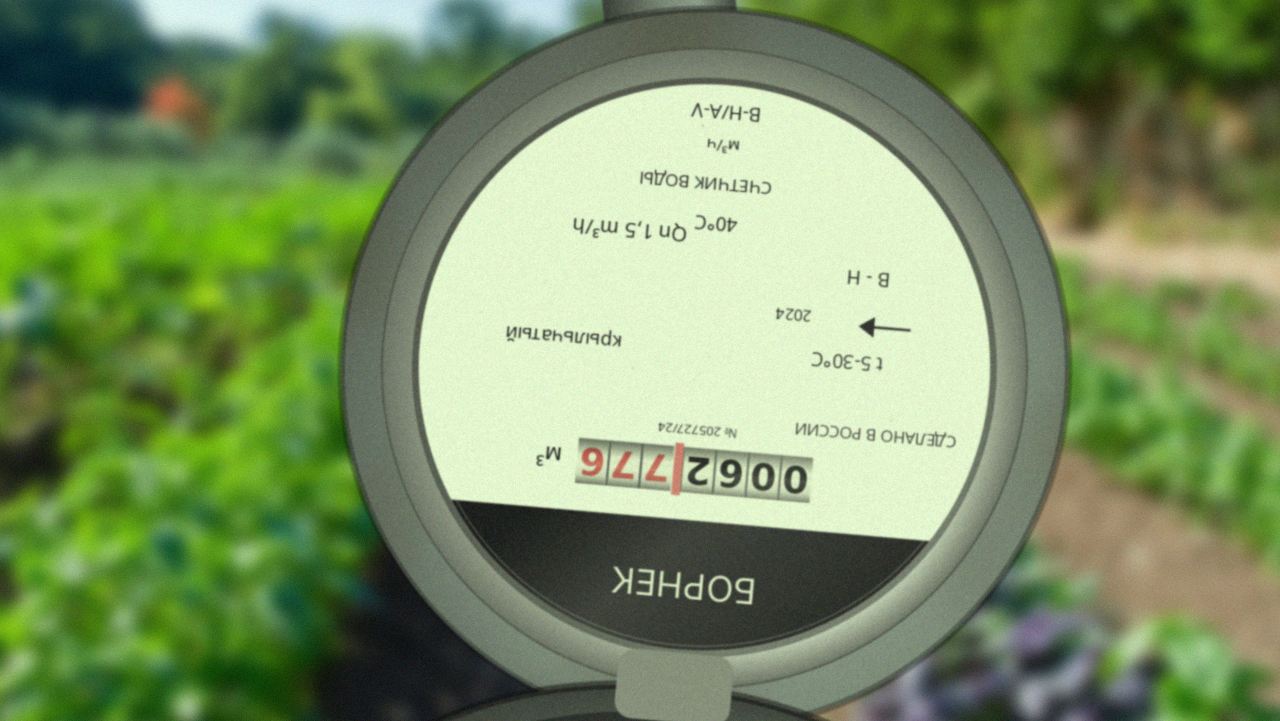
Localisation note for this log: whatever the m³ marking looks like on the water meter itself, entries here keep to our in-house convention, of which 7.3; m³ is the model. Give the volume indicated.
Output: 62.776; m³
